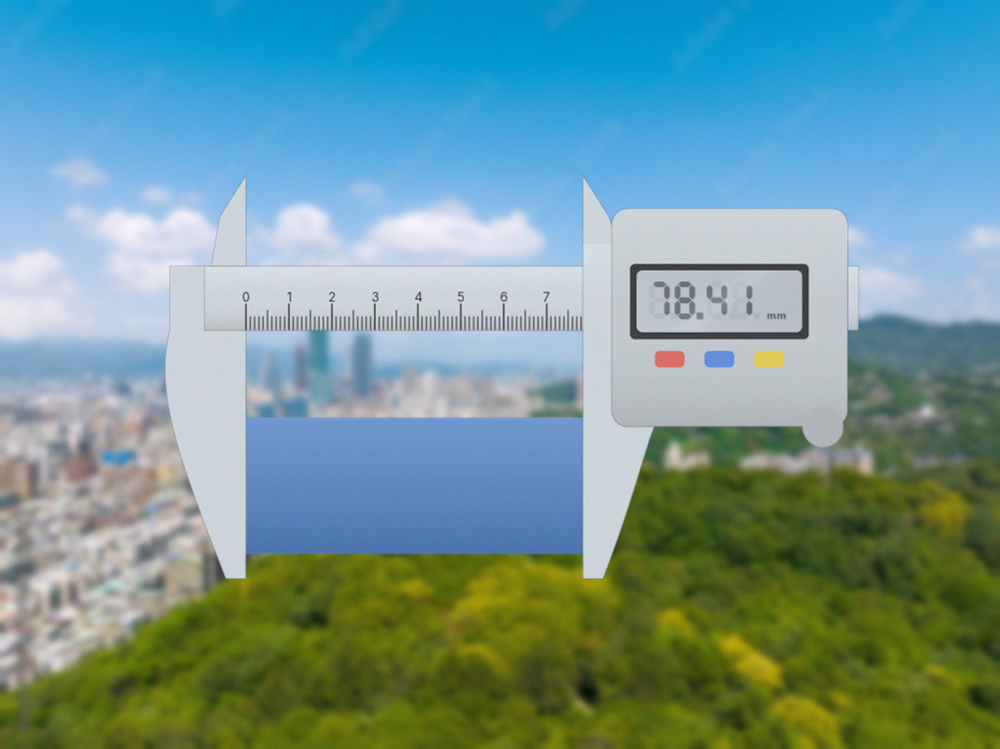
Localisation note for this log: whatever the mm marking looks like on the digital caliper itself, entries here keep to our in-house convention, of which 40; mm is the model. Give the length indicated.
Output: 78.41; mm
